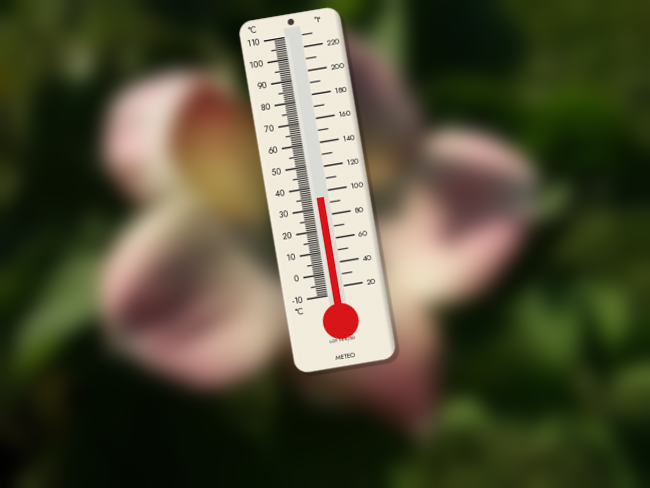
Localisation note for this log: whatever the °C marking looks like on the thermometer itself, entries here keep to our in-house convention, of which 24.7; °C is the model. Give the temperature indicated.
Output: 35; °C
